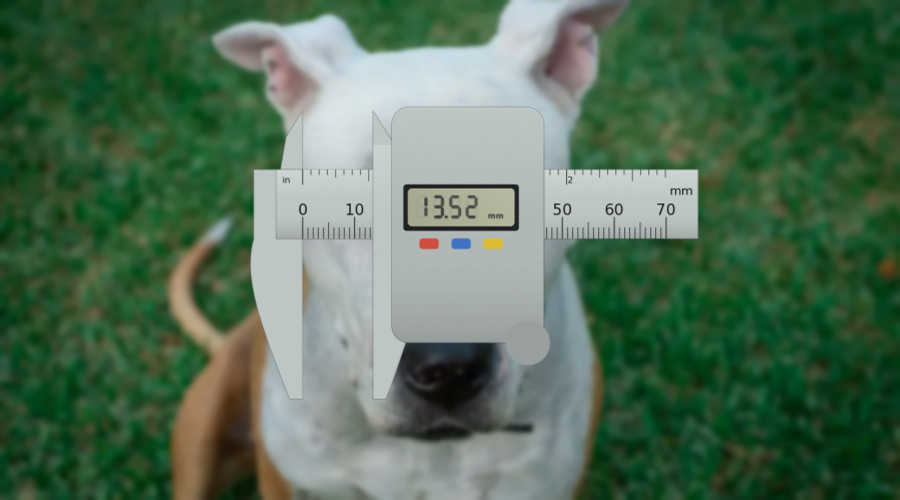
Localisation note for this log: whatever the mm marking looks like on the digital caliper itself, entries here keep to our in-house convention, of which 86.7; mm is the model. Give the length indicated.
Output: 13.52; mm
